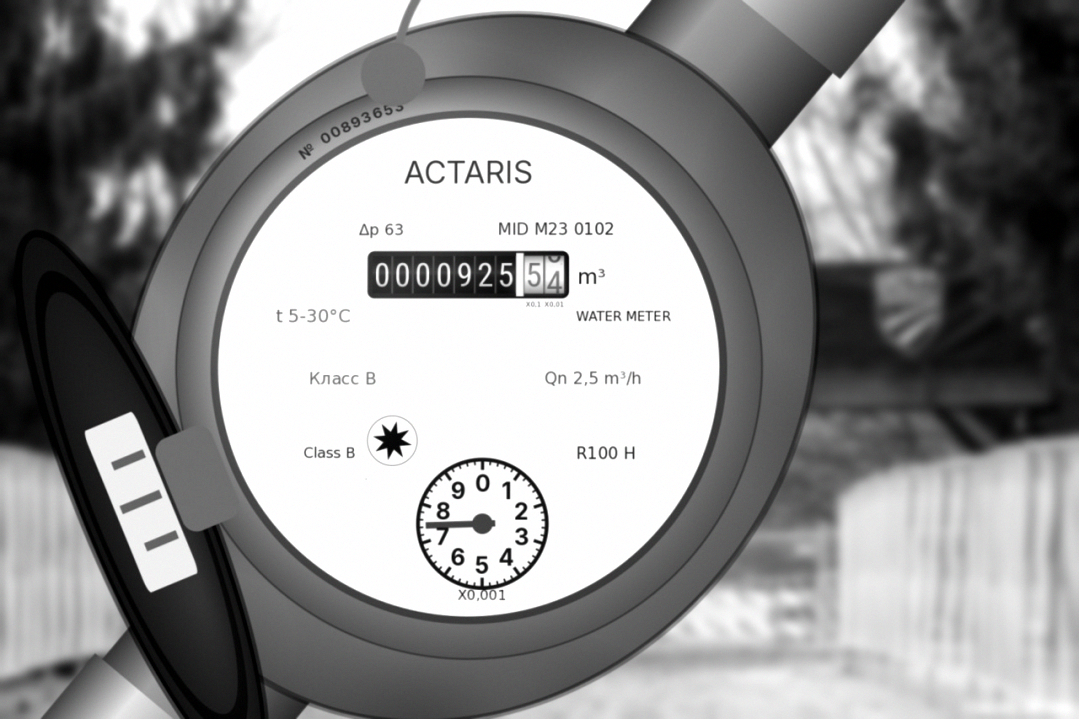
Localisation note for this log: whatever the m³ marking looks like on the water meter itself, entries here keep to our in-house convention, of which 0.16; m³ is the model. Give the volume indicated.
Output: 925.537; m³
